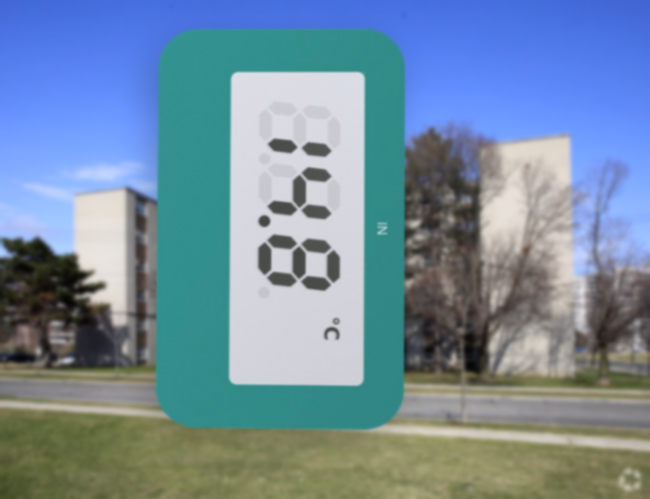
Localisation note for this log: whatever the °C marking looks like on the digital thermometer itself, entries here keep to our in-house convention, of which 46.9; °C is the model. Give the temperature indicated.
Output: 14.8; °C
